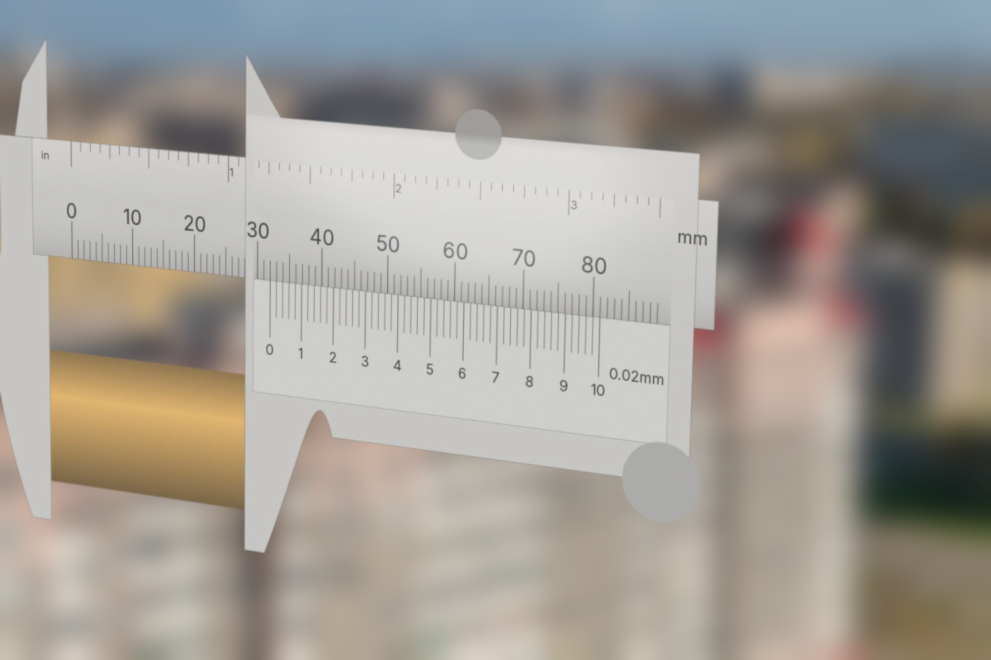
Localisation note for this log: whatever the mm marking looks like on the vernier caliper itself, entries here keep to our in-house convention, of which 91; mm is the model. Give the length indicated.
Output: 32.0; mm
